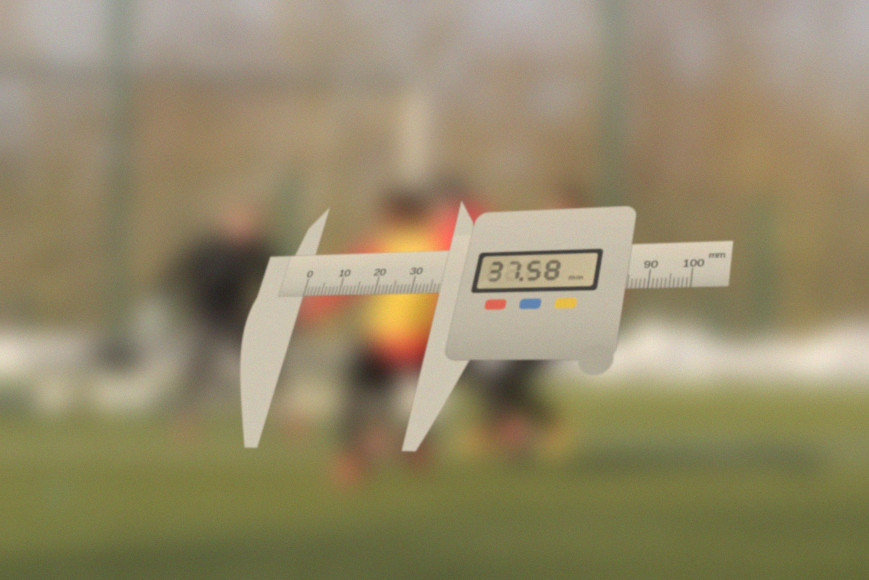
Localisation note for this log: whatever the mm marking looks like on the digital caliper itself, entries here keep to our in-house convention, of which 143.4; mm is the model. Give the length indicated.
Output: 37.58; mm
